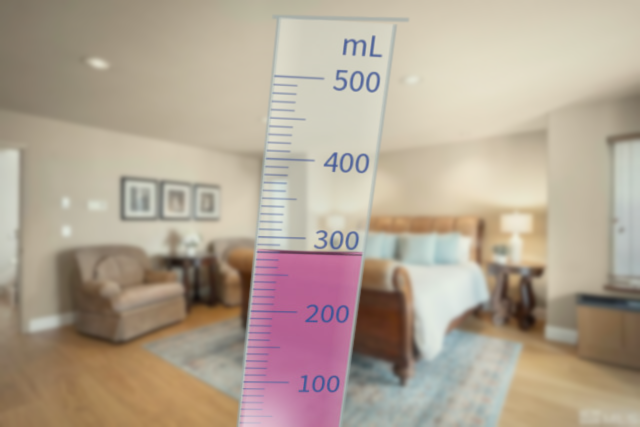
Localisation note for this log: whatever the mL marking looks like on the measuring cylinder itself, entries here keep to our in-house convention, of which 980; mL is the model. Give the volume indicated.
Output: 280; mL
